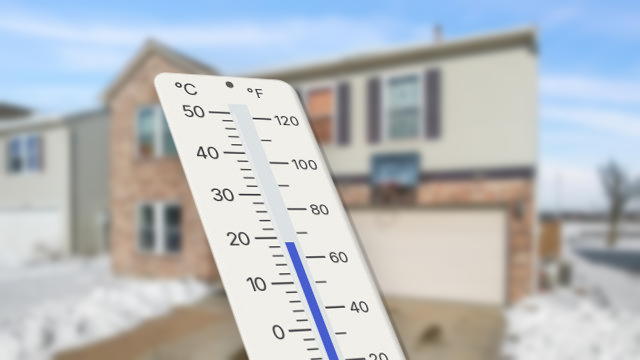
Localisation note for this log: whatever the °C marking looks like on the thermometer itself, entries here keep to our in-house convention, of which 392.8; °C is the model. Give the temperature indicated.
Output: 19; °C
